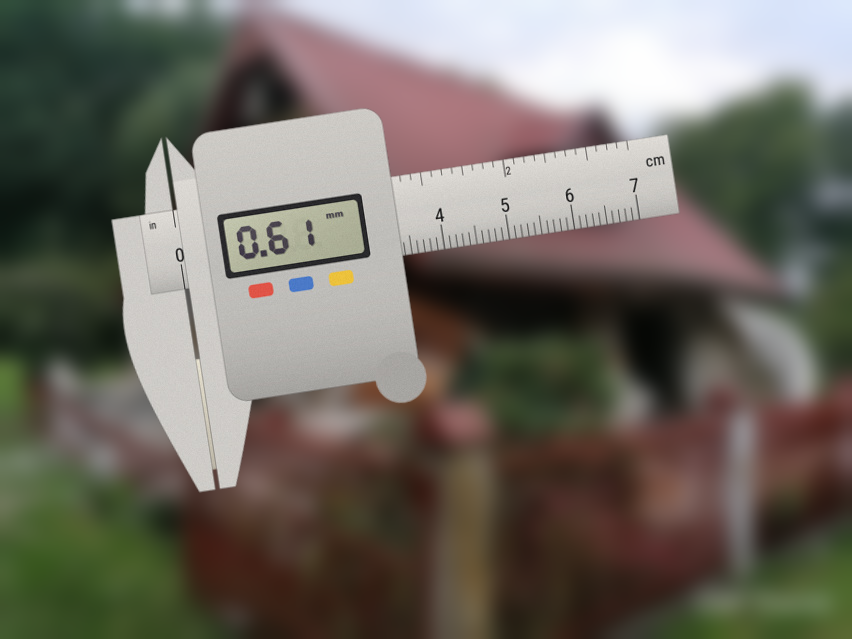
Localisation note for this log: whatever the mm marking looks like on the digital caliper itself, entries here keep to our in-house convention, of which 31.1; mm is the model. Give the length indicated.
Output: 0.61; mm
